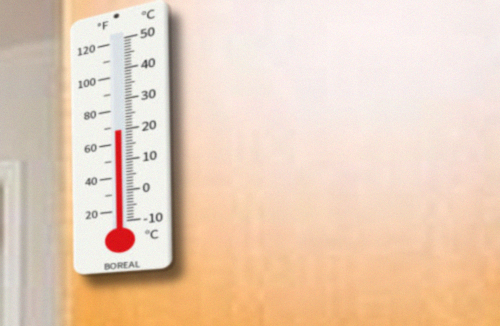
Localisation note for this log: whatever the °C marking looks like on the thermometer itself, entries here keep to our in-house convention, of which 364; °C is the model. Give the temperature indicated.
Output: 20; °C
